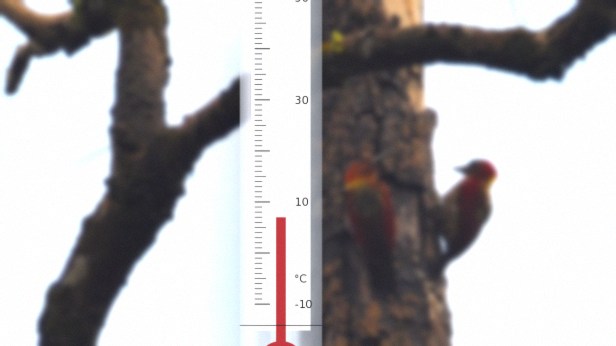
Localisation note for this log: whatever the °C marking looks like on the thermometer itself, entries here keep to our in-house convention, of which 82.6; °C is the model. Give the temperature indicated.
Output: 7; °C
